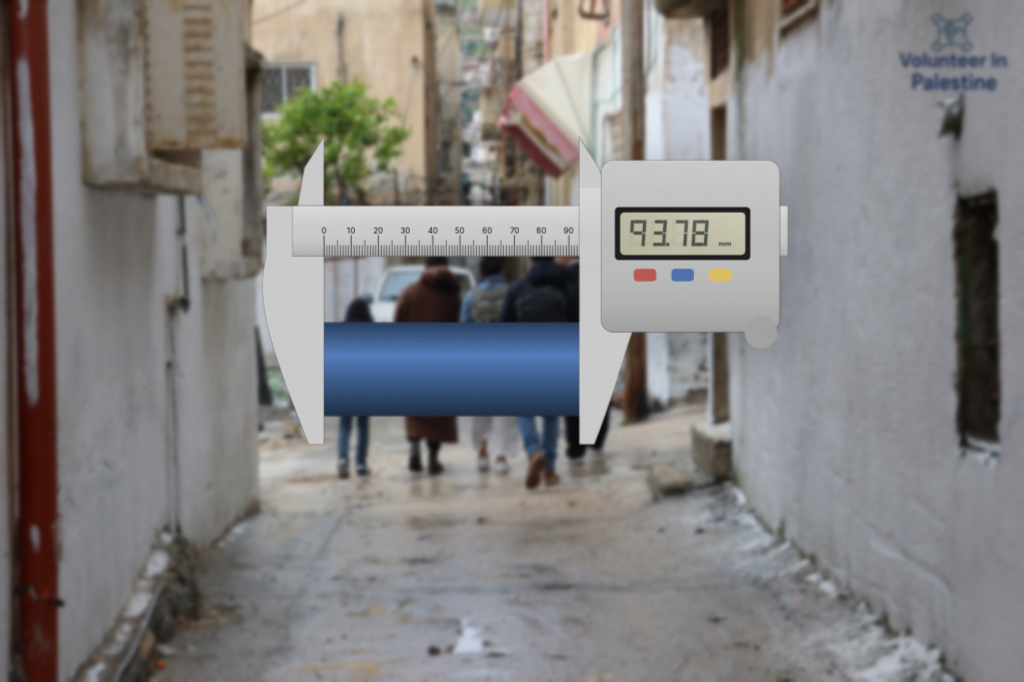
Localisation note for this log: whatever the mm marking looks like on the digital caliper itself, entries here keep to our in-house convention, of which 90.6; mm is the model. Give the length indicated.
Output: 93.78; mm
